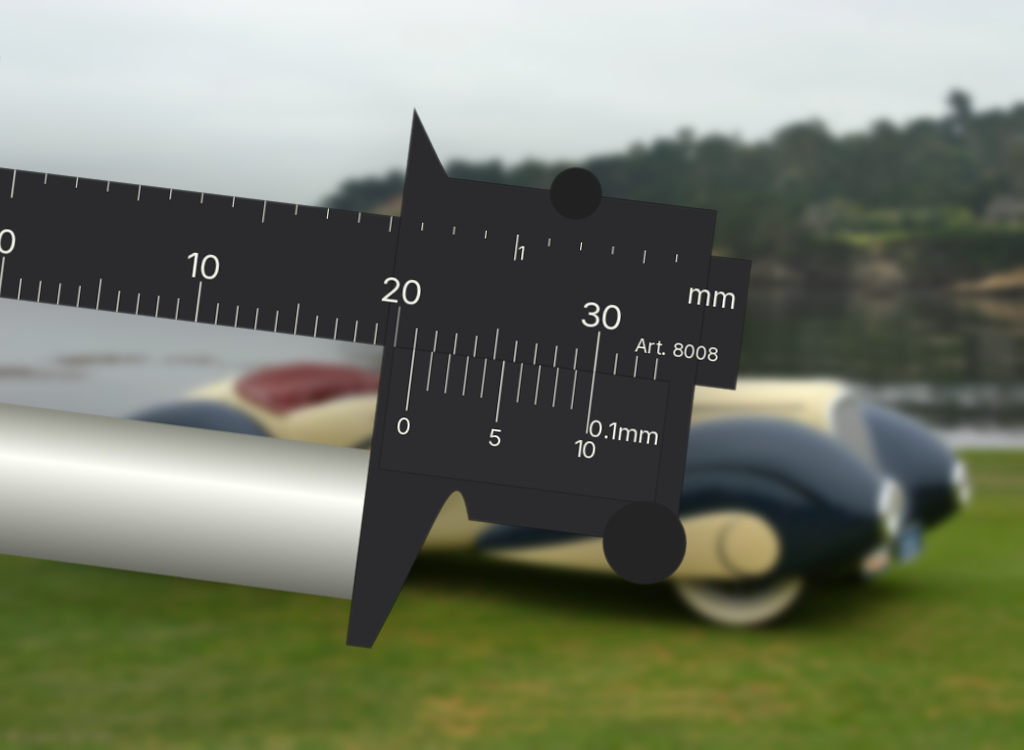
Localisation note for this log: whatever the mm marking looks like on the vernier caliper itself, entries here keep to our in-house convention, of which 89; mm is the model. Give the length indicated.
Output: 21.0; mm
